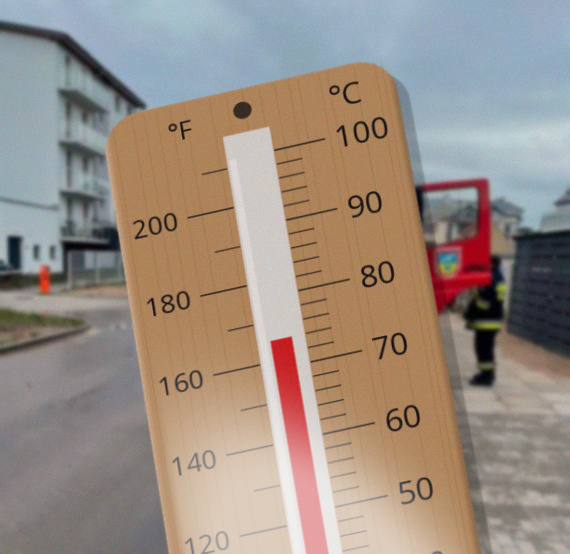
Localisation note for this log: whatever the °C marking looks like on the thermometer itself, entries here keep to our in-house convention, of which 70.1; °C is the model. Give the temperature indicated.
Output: 74; °C
